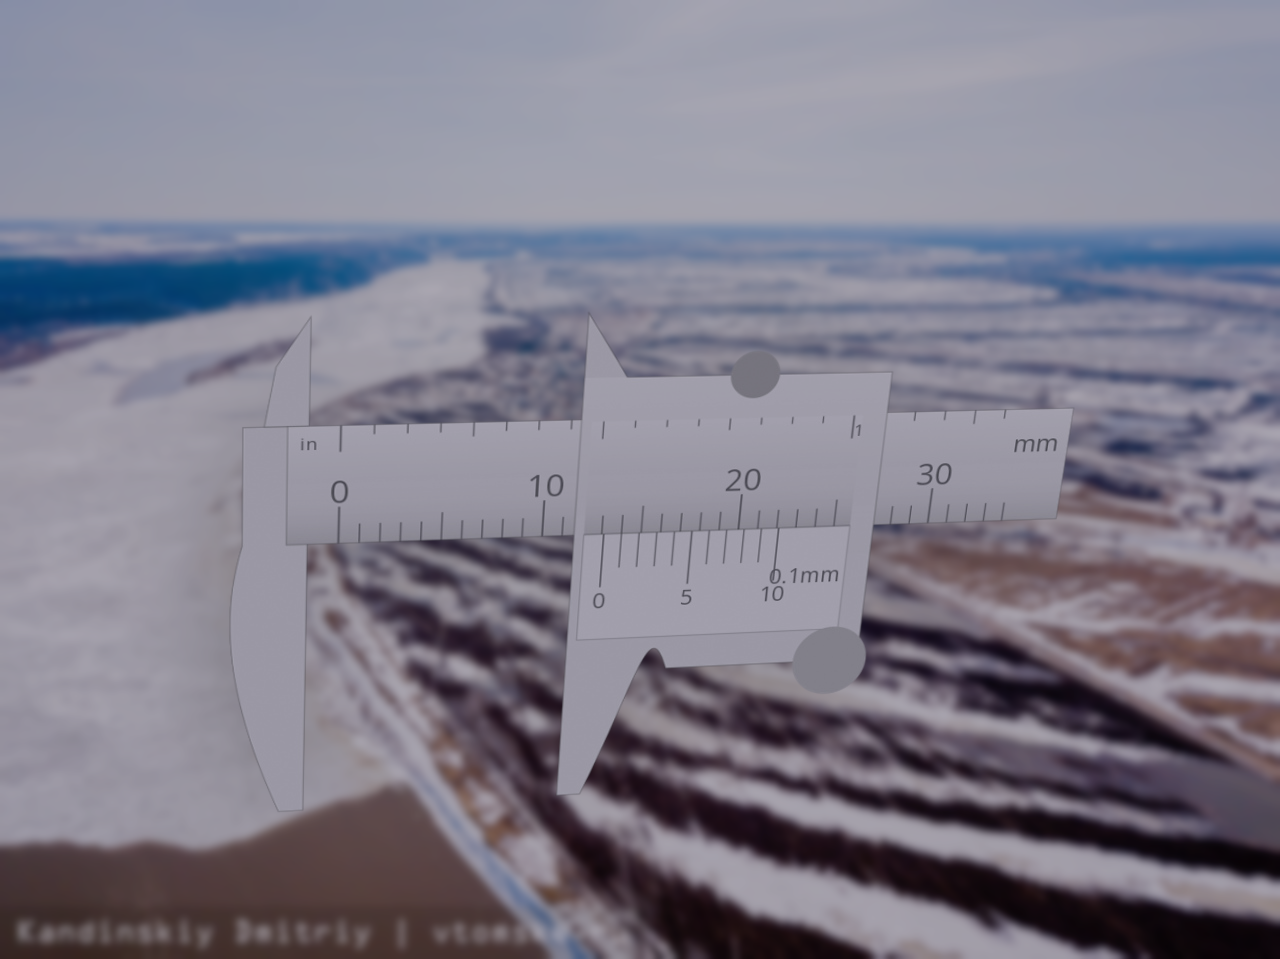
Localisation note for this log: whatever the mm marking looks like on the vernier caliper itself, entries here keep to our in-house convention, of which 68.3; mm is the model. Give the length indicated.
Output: 13.1; mm
